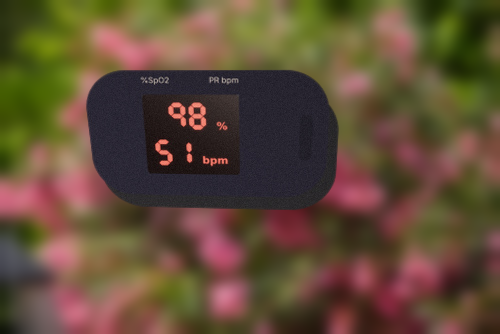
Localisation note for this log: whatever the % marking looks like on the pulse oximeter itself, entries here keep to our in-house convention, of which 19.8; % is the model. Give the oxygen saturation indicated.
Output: 98; %
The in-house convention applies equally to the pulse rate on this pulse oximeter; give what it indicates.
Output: 51; bpm
